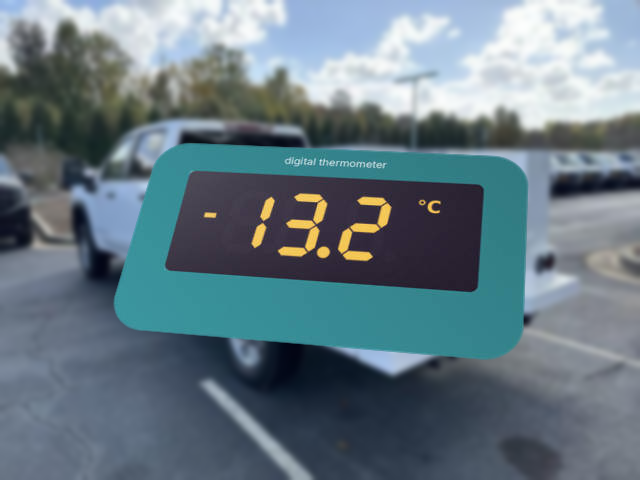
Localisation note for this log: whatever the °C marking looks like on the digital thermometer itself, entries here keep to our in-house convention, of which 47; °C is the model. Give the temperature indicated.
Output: -13.2; °C
